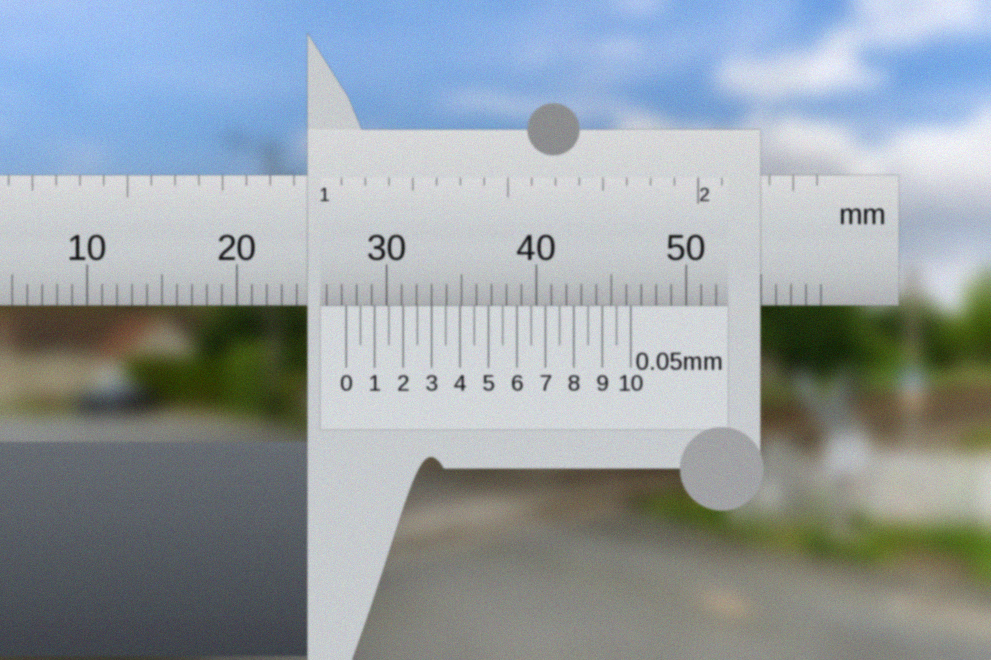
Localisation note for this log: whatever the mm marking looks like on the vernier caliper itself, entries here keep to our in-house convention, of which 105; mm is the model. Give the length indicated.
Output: 27.3; mm
